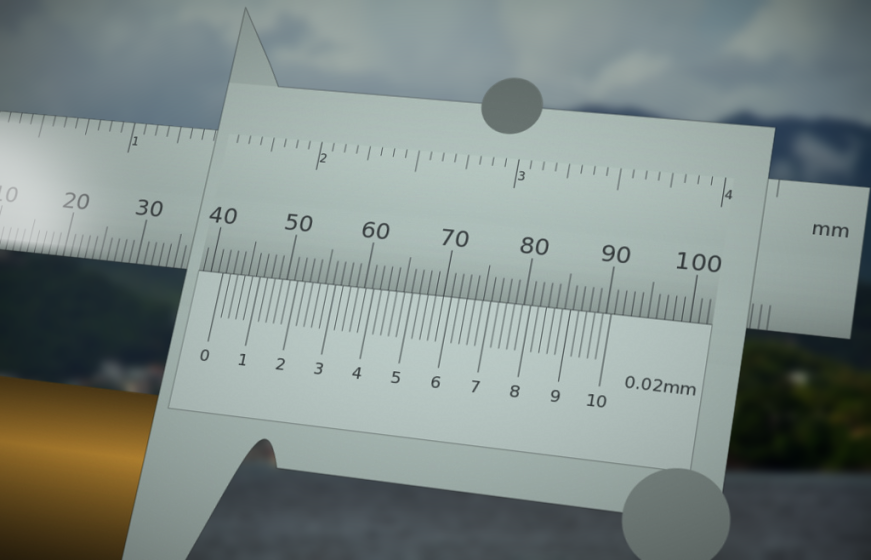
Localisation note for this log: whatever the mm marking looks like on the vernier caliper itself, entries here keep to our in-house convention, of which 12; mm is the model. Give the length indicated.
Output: 41.6; mm
